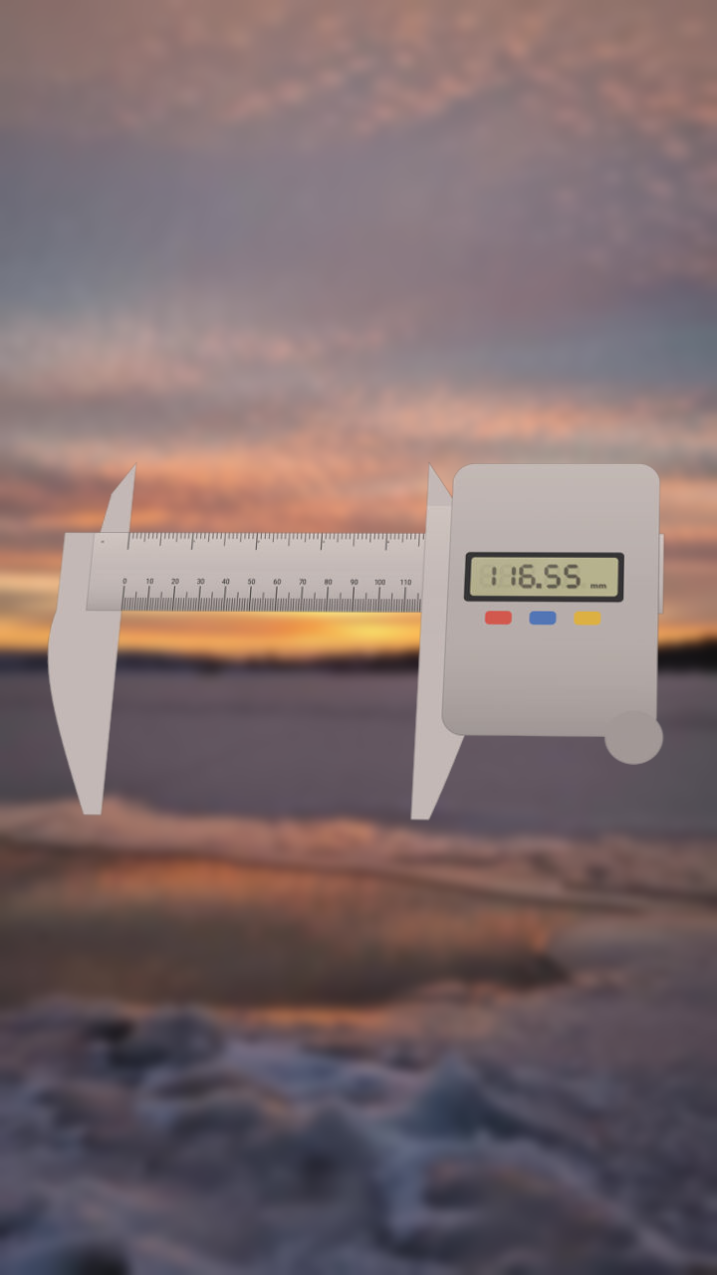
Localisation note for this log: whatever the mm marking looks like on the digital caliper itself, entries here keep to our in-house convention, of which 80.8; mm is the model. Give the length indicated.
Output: 116.55; mm
